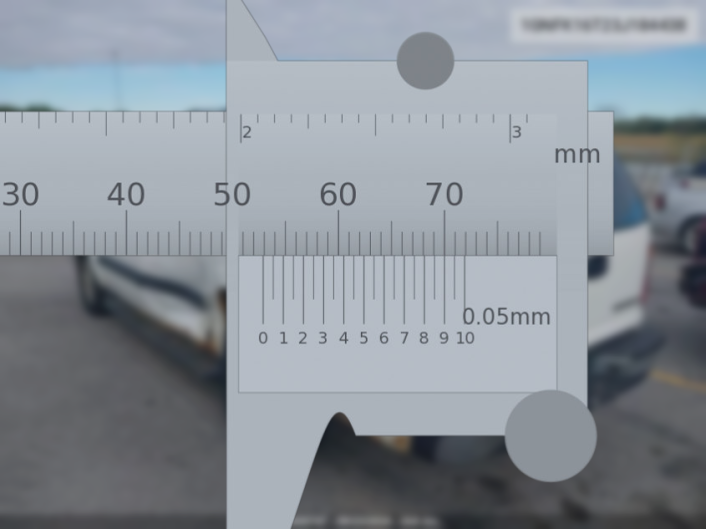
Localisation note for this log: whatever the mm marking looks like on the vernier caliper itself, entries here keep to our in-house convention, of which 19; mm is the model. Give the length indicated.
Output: 52.9; mm
